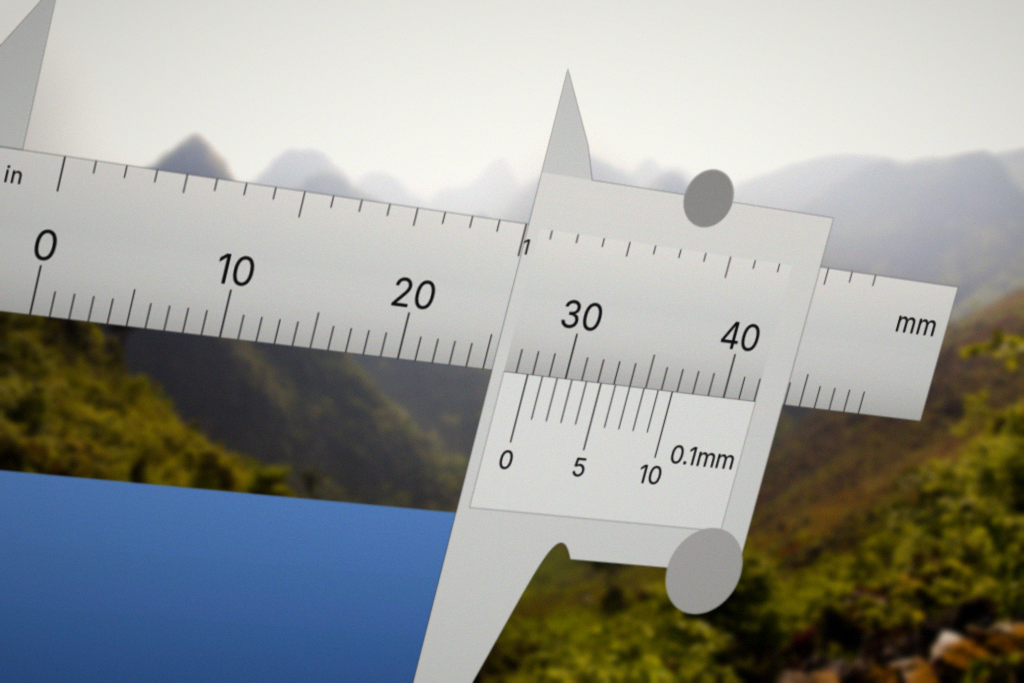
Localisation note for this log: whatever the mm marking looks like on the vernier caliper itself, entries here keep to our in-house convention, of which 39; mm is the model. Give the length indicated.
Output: 27.7; mm
